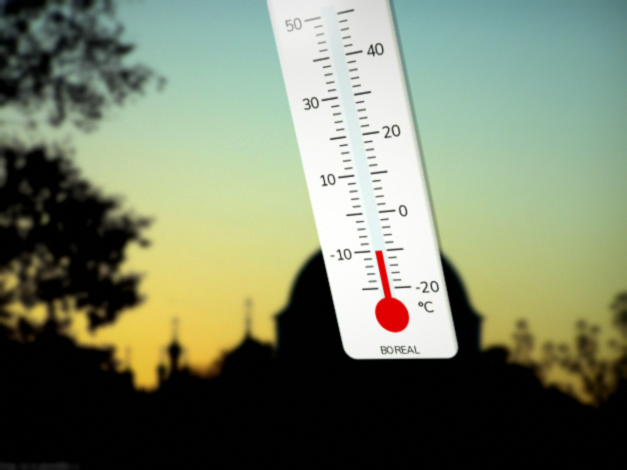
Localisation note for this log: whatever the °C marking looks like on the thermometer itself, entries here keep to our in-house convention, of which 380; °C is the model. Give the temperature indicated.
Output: -10; °C
